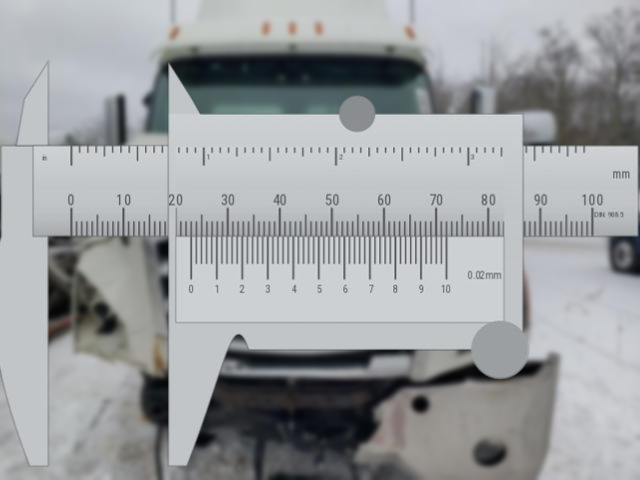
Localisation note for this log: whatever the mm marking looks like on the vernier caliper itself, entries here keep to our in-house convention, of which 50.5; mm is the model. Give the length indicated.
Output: 23.0; mm
